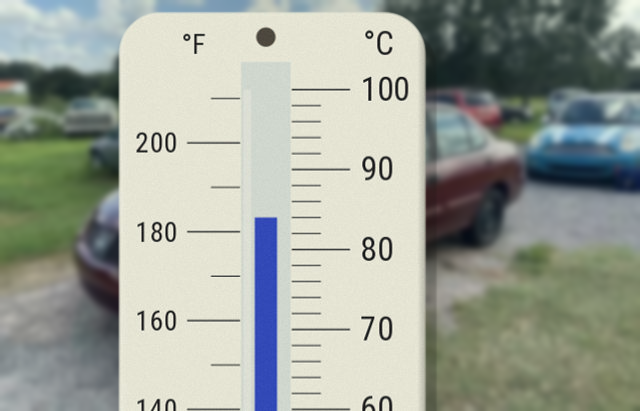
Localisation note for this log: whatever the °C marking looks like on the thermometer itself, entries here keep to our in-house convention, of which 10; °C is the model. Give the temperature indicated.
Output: 84; °C
